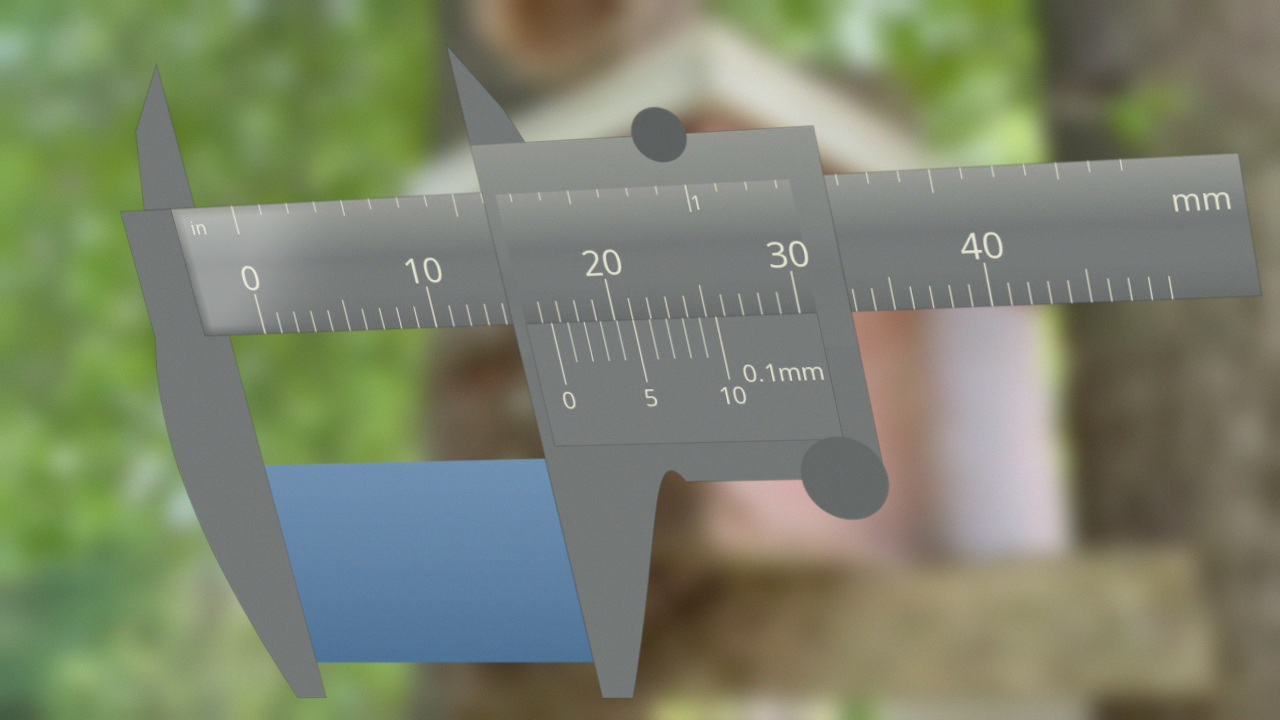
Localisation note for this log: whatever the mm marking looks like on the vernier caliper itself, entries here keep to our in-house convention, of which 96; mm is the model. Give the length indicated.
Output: 16.5; mm
